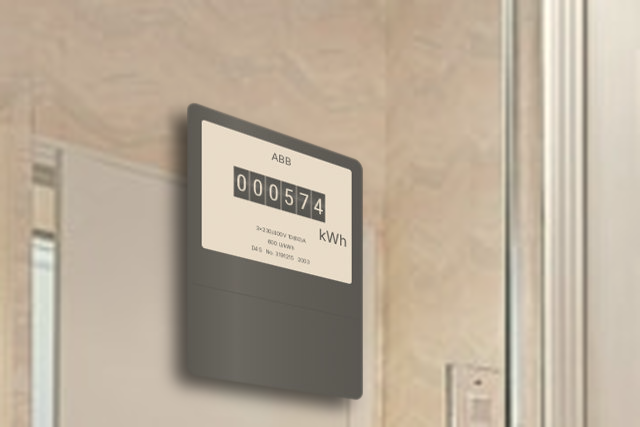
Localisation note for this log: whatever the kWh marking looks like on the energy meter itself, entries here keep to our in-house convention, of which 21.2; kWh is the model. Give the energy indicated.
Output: 574; kWh
